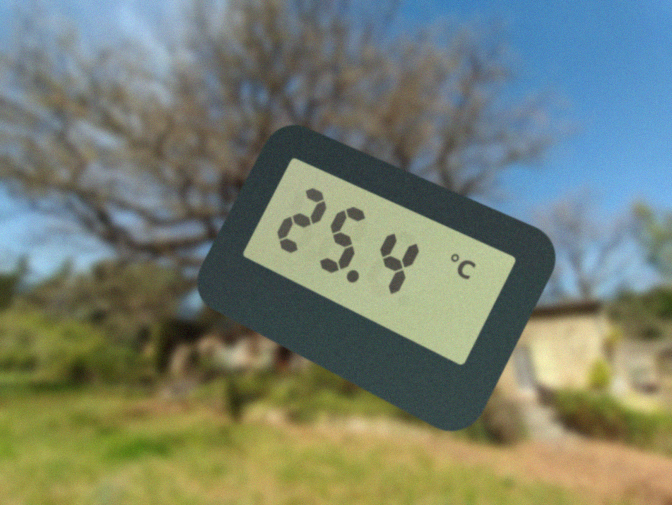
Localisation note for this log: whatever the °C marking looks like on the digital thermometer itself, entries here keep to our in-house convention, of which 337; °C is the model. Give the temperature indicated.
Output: 25.4; °C
